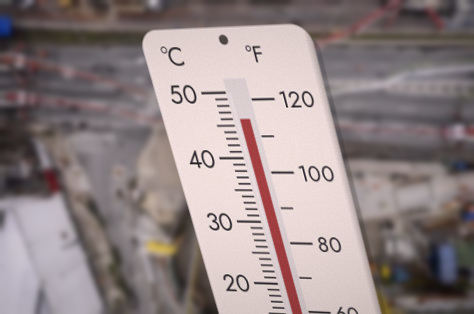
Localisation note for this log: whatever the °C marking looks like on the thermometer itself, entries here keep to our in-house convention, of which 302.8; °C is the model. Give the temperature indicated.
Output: 46; °C
